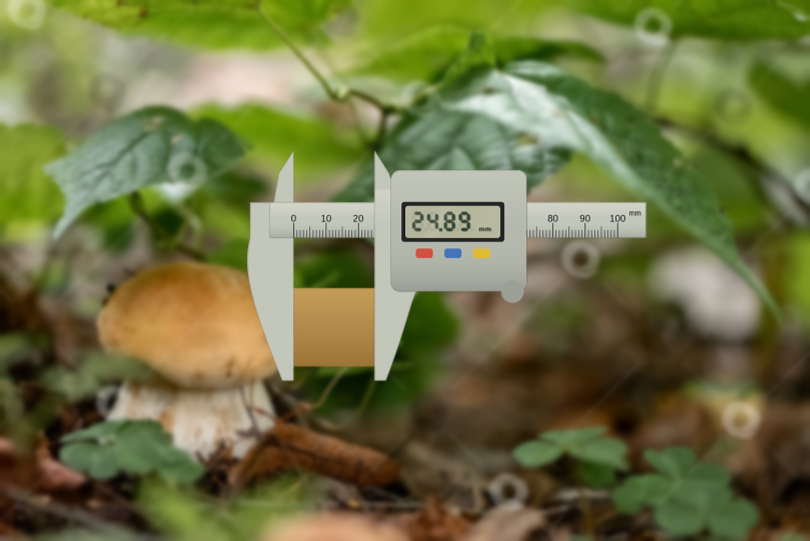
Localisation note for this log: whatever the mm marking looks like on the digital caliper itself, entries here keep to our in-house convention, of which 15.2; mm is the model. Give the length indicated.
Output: 24.89; mm
